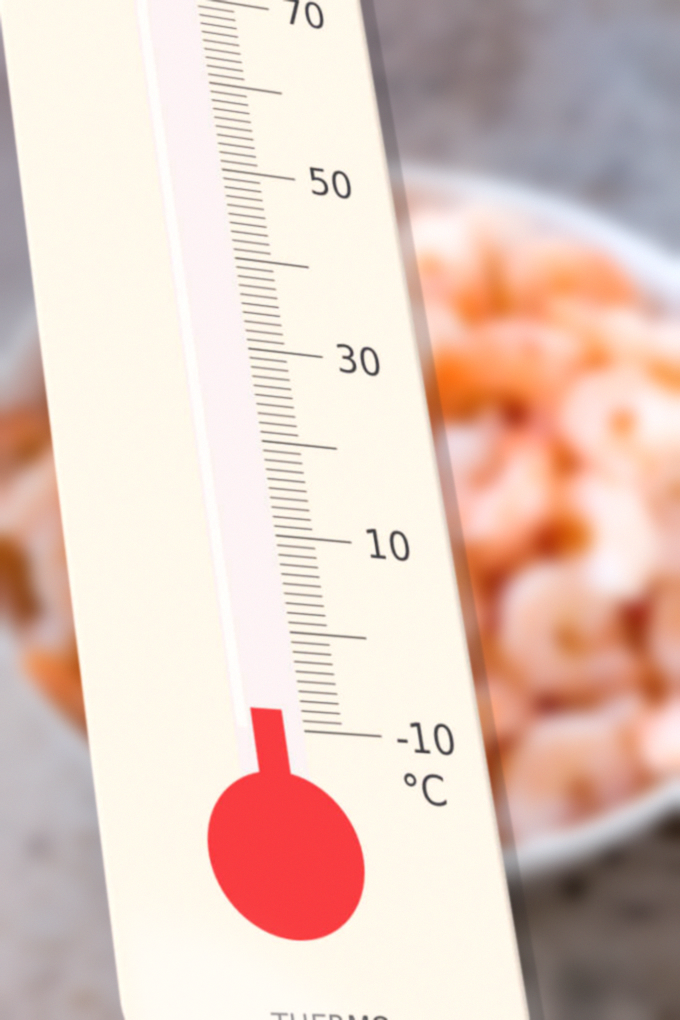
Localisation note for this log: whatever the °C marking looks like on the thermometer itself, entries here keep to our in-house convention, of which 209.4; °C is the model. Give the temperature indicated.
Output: -8; °C
